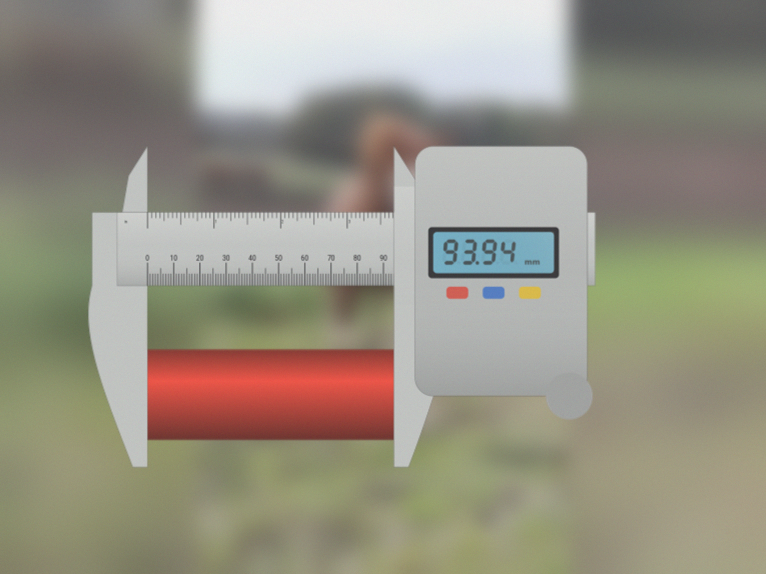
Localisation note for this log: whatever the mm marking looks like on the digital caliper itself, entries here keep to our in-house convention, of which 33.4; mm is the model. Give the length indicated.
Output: 93.94; mm
